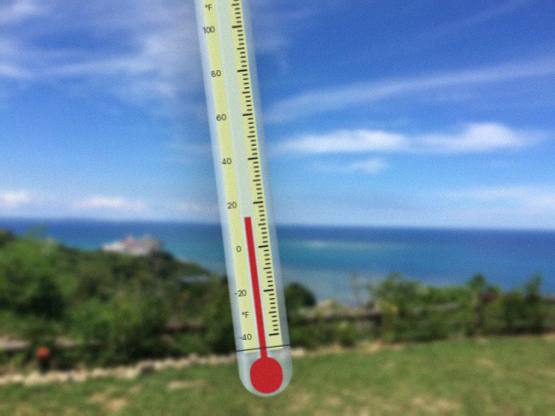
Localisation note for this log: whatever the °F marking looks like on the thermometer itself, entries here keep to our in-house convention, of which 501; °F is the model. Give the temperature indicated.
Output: 14; °F
